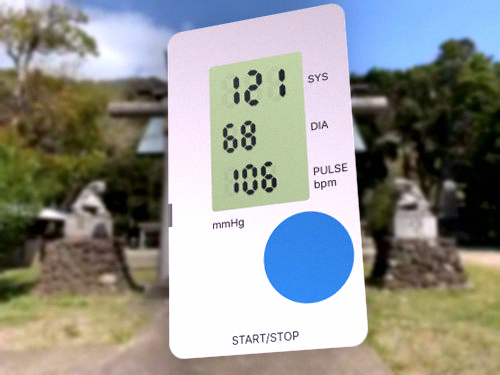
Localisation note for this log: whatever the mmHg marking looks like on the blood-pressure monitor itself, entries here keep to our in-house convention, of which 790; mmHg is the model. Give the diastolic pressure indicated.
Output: 68; mmHg
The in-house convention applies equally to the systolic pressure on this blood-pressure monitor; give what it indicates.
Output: 121; mmHg
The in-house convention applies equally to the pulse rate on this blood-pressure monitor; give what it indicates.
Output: 106; bpm
